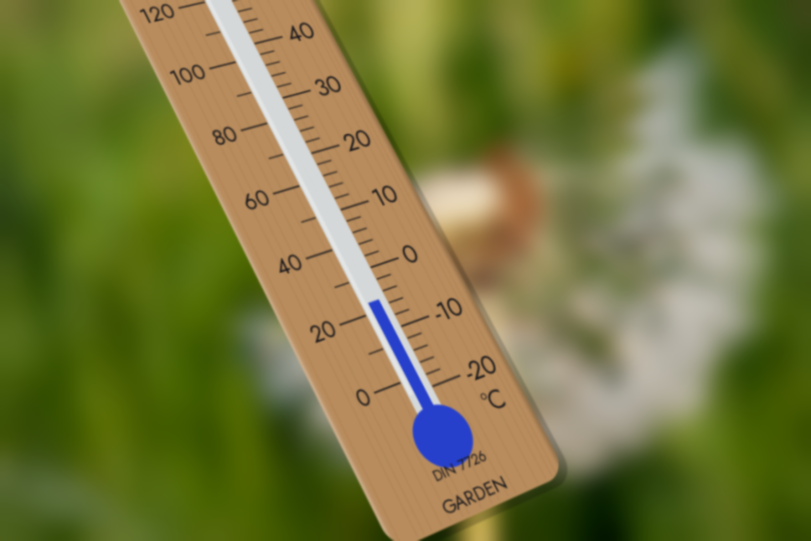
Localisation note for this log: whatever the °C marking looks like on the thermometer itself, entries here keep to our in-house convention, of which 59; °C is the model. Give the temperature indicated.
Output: -5; °C
